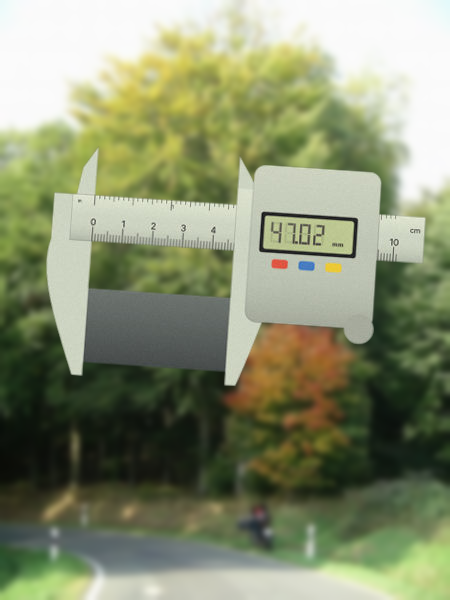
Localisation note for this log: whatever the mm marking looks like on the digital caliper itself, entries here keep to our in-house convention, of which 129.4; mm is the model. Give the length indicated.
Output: 47.02; mm
